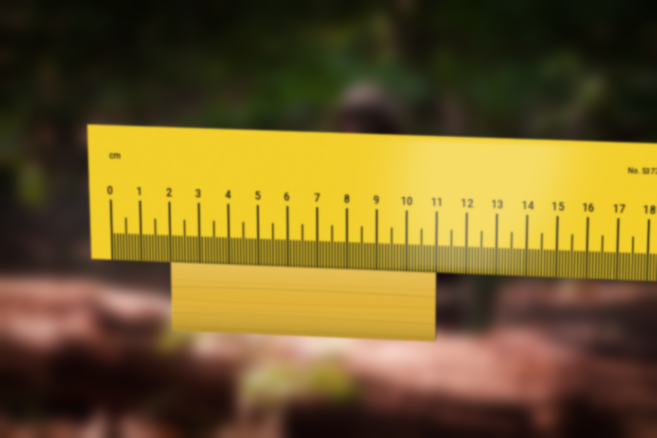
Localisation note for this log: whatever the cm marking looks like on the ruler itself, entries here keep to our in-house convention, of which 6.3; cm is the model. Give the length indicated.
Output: 9; cm
